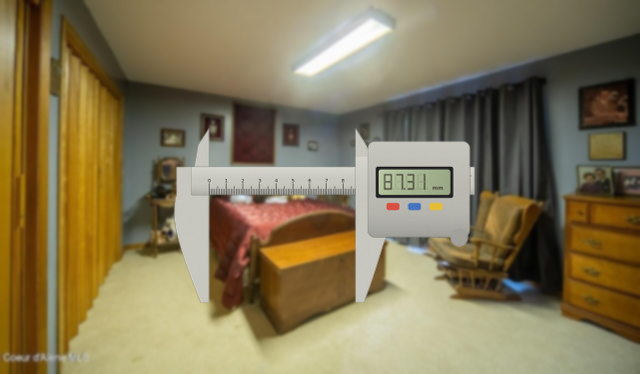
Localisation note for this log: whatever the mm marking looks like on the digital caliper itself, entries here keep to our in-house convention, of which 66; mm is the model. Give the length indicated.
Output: 87.31; mm
